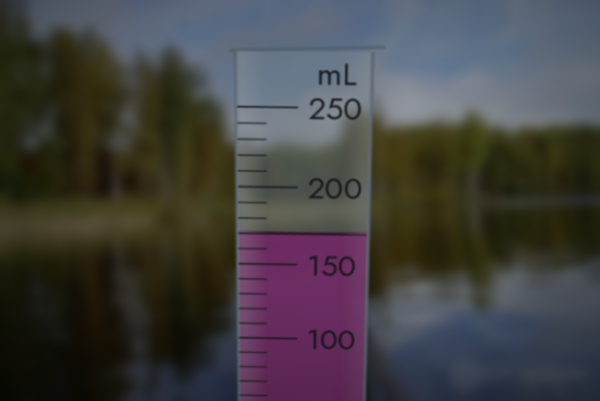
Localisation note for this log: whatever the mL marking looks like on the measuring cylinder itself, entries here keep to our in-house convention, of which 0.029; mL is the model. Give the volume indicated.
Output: 170; mL
